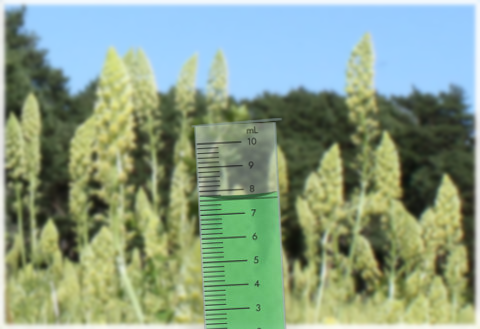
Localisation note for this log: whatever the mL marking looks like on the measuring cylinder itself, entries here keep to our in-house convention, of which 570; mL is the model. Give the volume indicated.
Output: 7.6; mL
